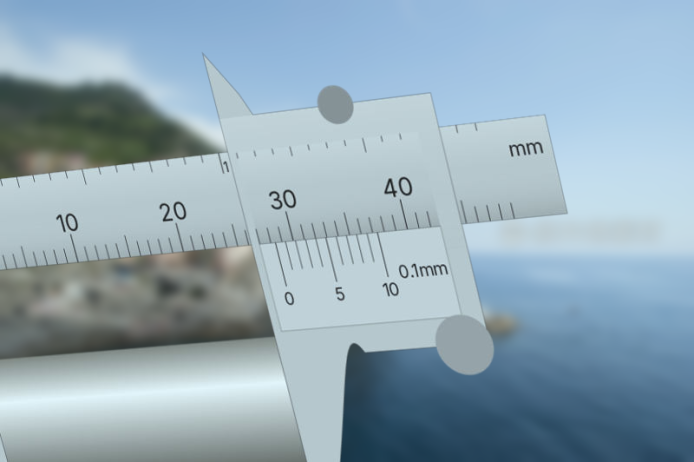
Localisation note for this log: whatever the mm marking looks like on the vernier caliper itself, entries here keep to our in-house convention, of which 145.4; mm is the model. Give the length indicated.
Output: 28.4; mm
